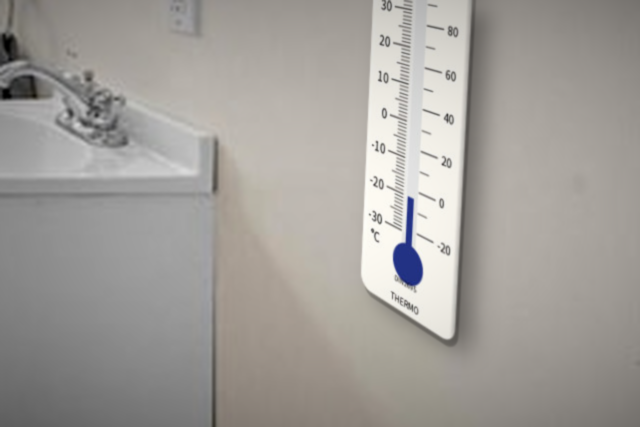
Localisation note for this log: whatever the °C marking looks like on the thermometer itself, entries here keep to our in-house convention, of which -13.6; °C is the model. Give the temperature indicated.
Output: -20; °C
